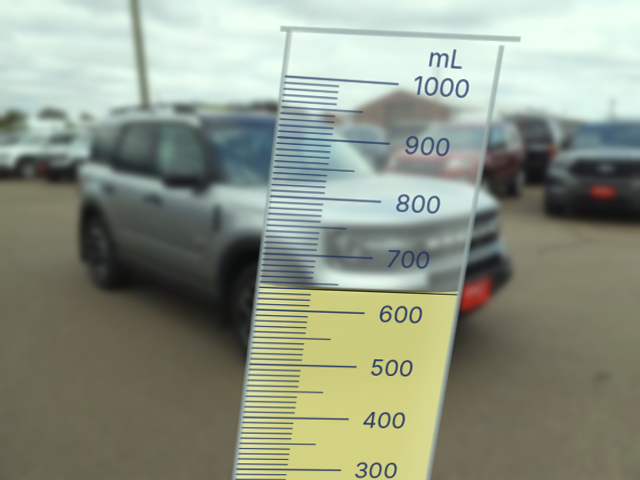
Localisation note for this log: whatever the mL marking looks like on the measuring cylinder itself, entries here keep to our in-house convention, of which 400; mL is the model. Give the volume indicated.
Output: 640; mL
